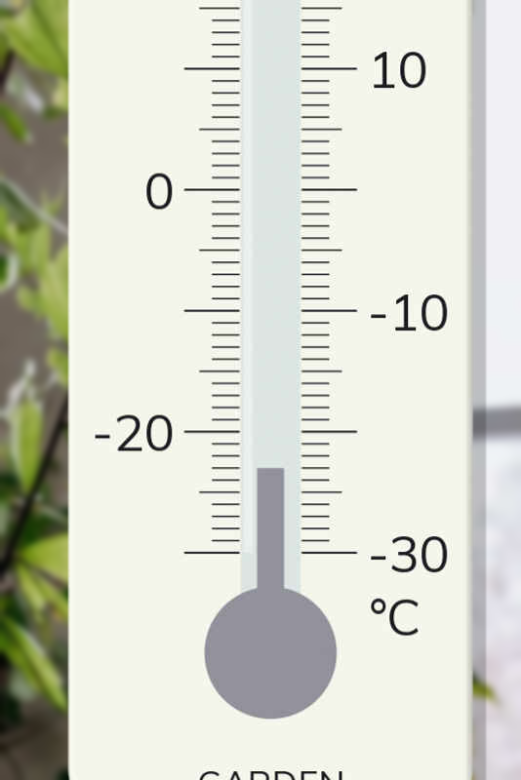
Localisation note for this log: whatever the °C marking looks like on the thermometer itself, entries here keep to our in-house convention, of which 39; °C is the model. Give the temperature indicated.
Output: -23; °C
